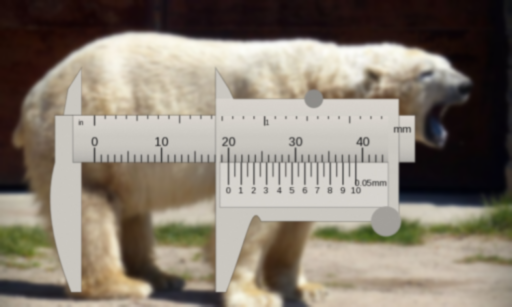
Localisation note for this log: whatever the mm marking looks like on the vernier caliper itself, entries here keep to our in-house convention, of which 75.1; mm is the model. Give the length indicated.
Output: 20.0; mm
